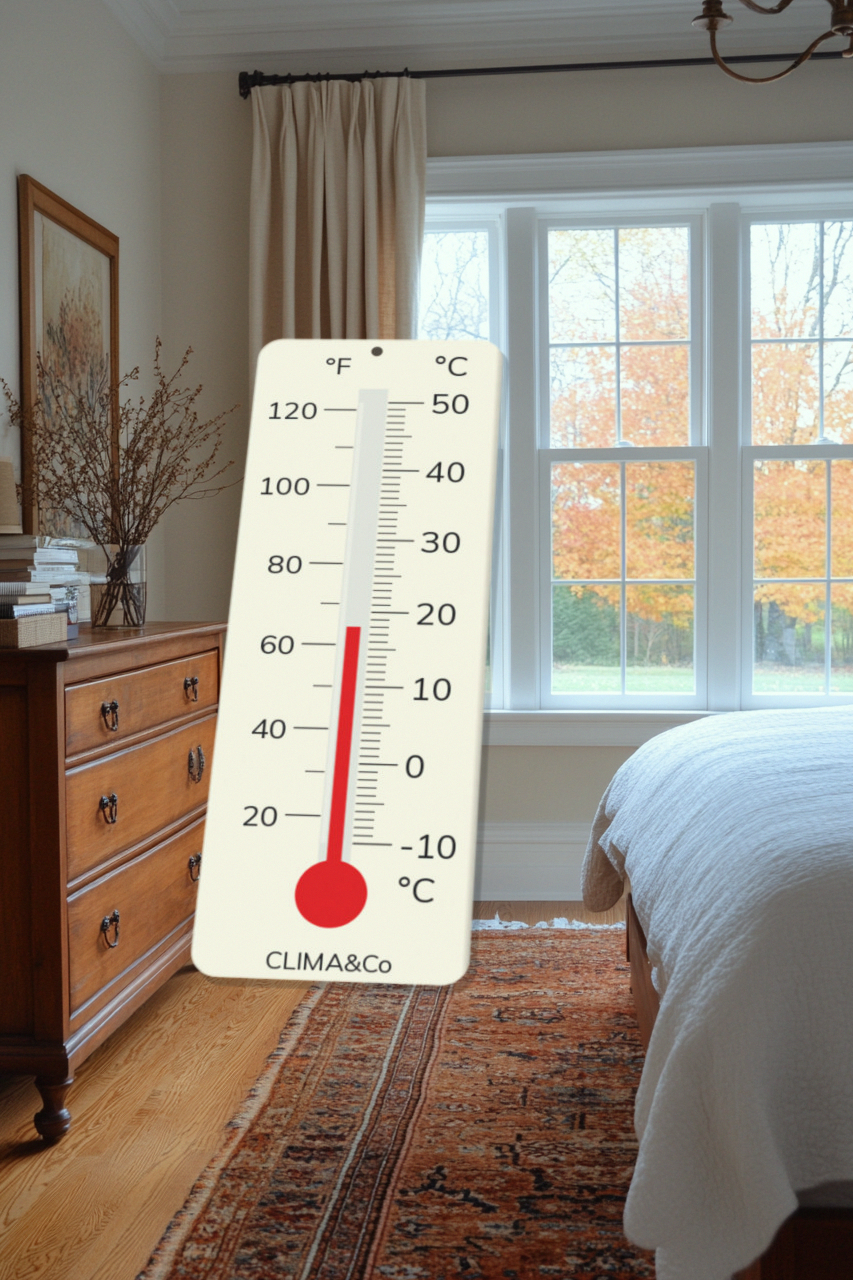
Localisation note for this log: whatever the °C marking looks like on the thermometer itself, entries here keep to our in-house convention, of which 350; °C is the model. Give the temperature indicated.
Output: 18; °C
